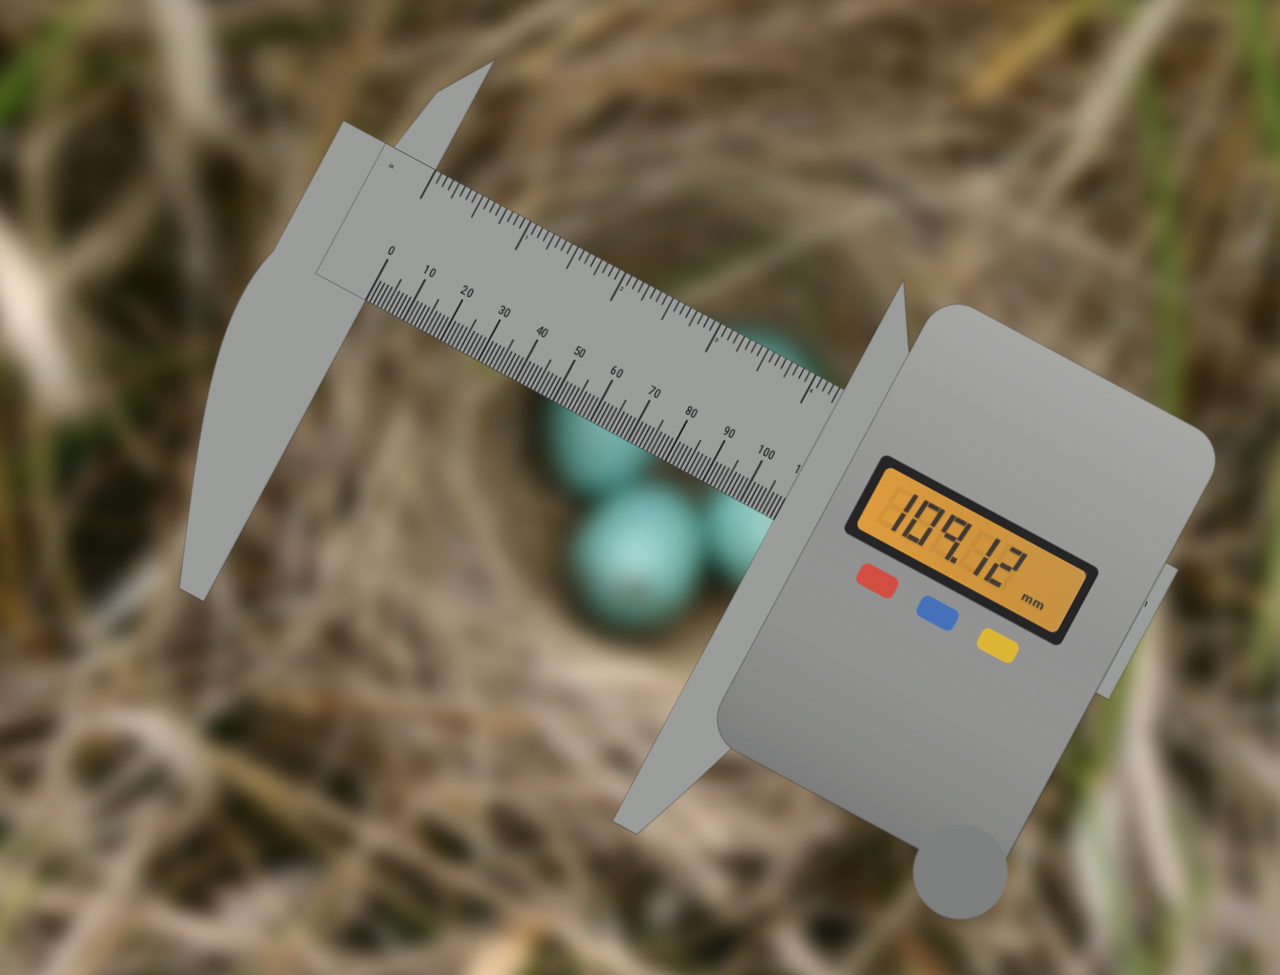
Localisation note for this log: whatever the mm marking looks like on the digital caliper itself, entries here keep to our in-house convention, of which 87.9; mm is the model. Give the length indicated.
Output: 109.12; mm
